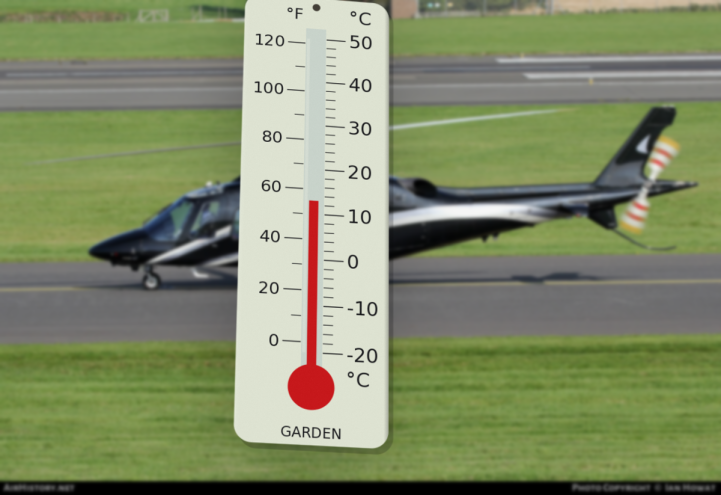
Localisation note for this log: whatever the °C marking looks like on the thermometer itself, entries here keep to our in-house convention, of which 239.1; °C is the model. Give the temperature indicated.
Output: 13; °C
